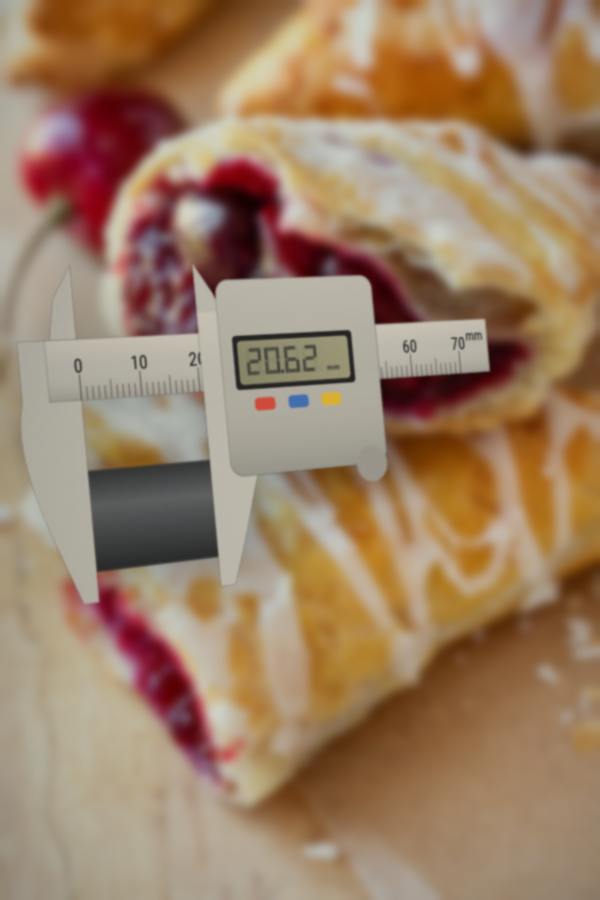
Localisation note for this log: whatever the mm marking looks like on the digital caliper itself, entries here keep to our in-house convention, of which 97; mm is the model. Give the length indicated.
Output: 20.62; mm
